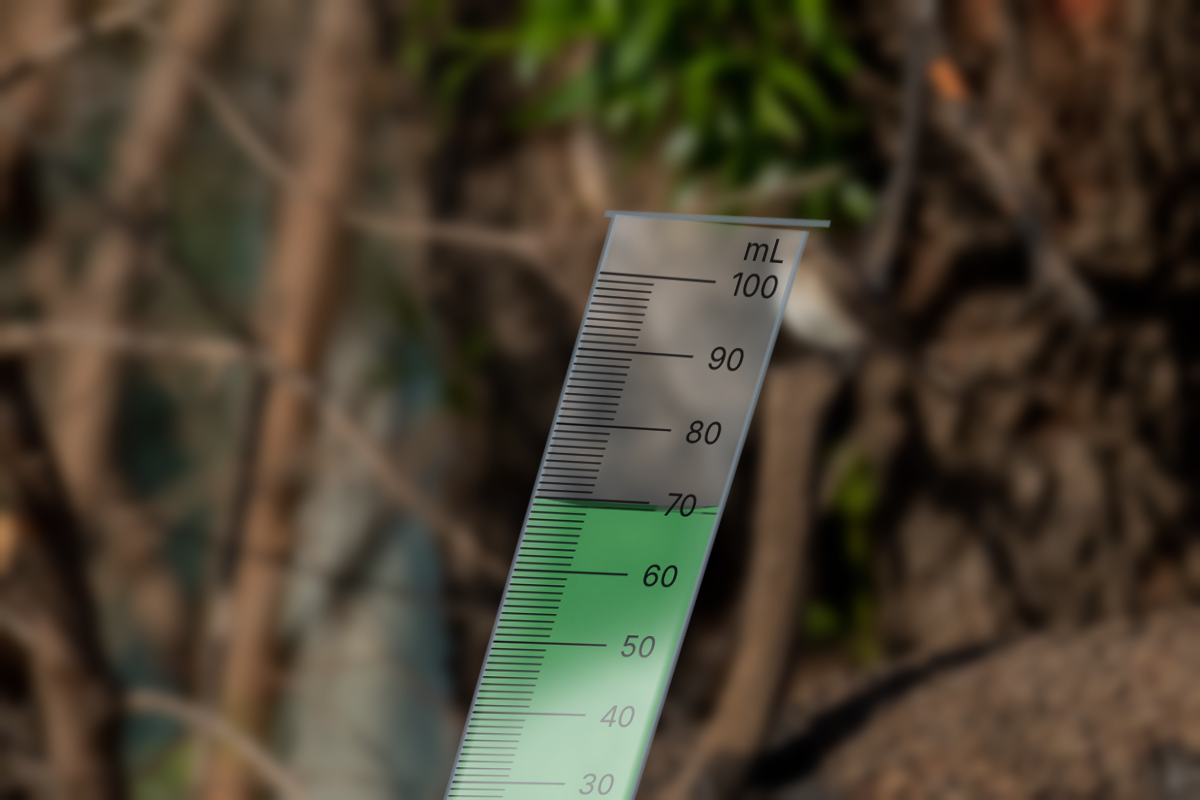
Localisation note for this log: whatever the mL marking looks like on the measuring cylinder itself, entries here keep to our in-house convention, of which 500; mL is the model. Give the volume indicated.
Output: 69; mL
